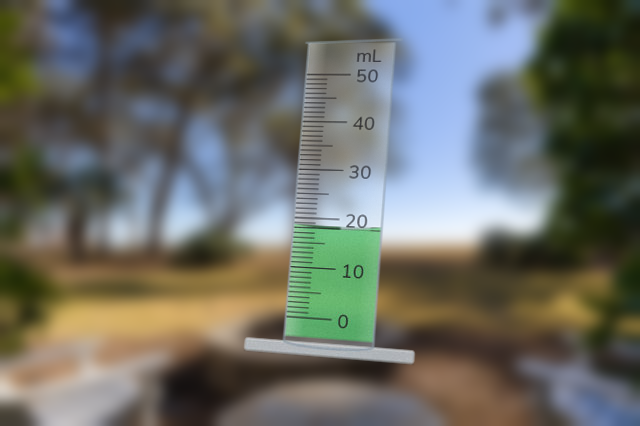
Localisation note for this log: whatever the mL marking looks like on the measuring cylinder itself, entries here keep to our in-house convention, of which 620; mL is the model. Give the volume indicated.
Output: 18; mL
